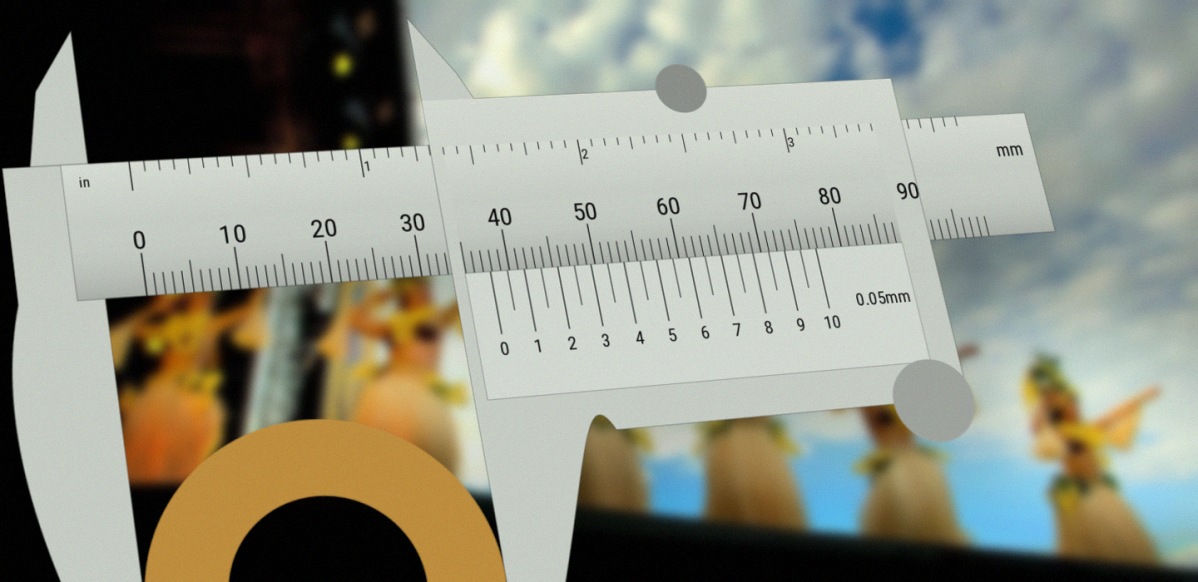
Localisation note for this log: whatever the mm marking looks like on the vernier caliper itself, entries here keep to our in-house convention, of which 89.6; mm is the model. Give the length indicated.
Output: 37.8; mm
